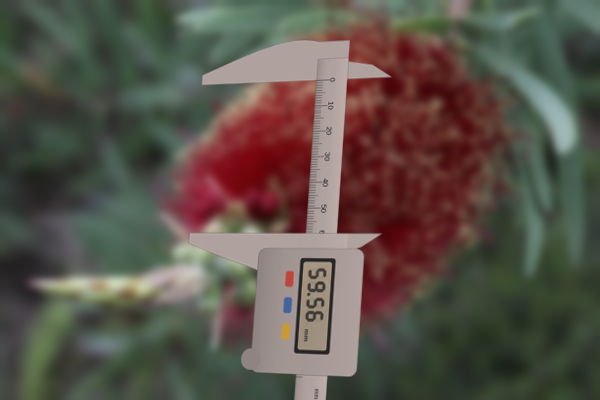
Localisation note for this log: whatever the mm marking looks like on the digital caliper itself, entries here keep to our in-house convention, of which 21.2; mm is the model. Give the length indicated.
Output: 59.56; mm
